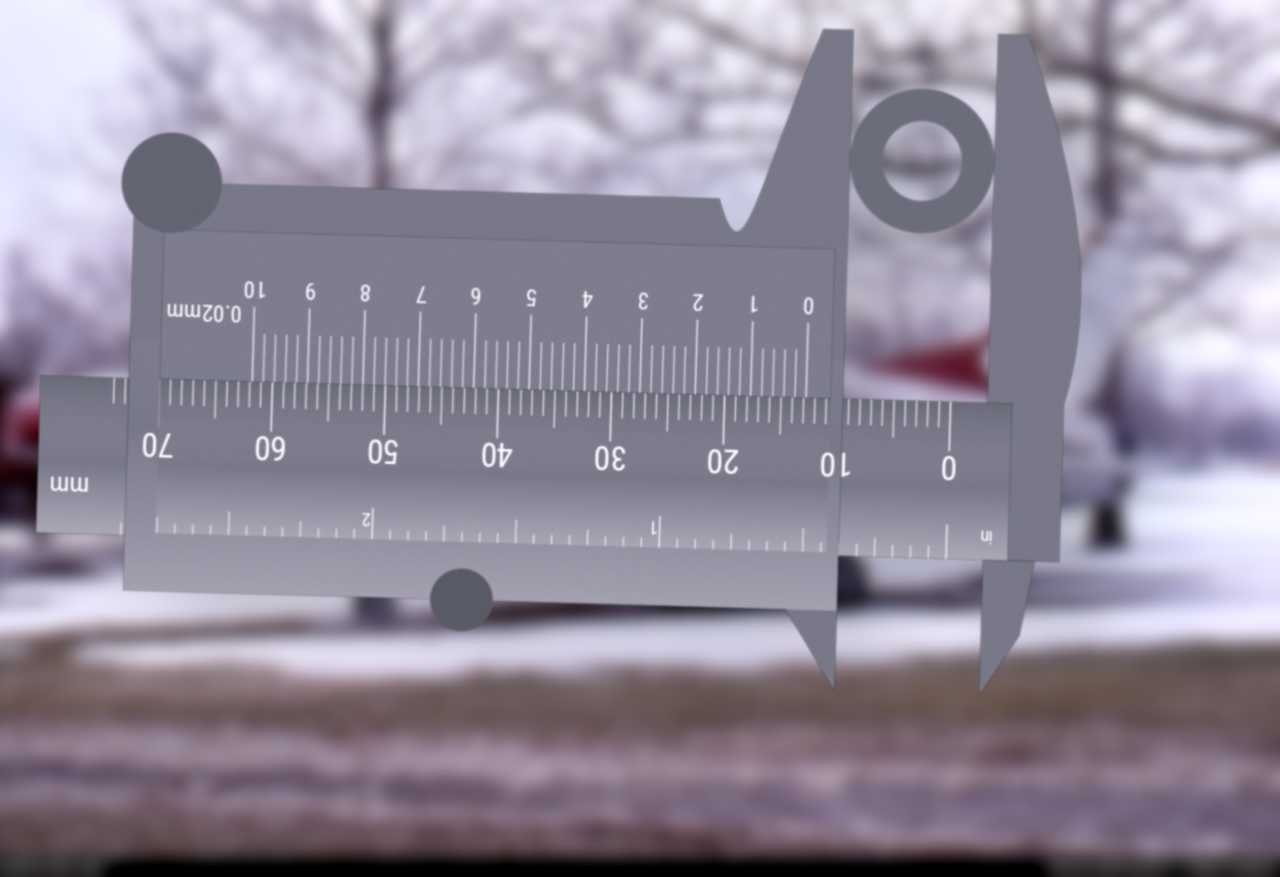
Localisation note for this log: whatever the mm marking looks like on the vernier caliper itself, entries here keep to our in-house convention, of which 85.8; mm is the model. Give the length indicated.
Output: 12.8; mm
